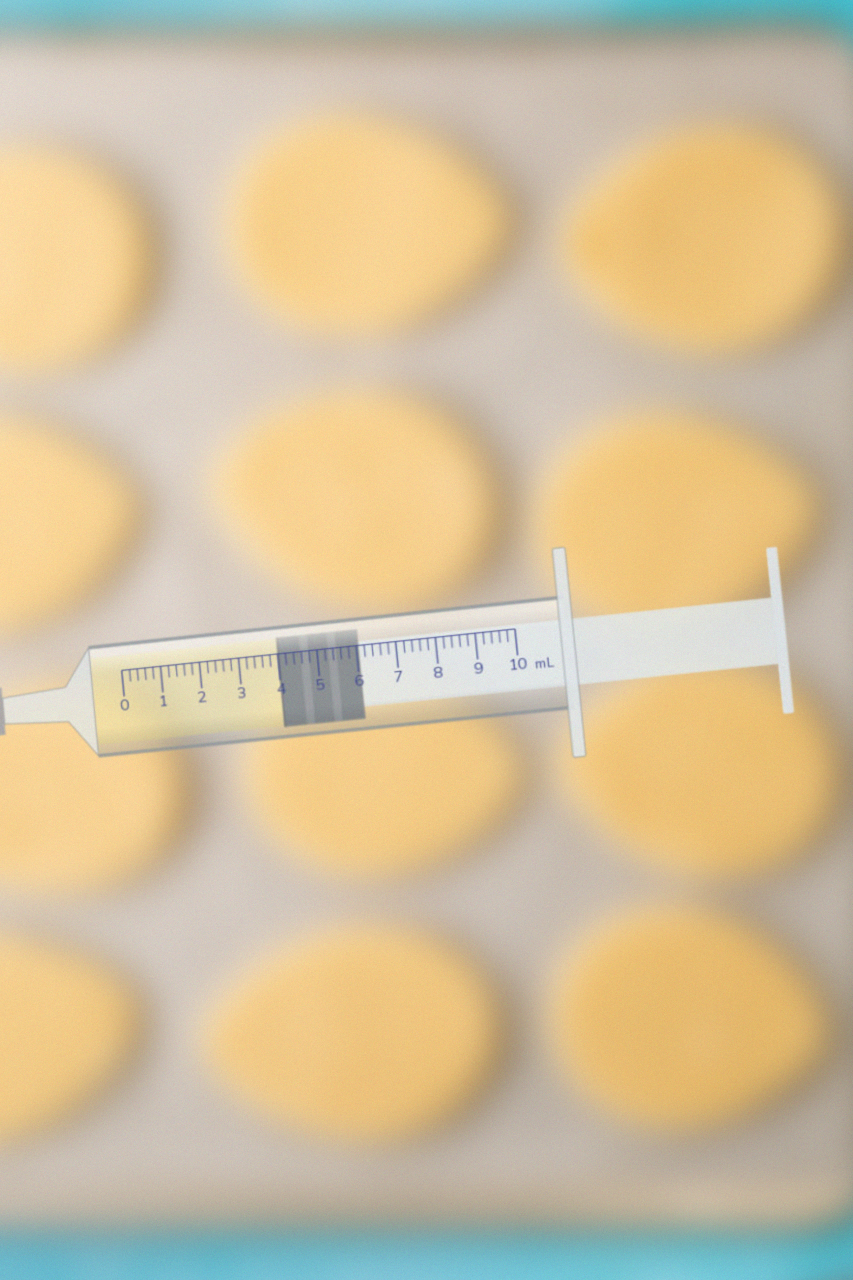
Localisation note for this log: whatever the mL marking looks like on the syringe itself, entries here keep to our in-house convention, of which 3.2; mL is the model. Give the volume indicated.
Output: 4; mL
